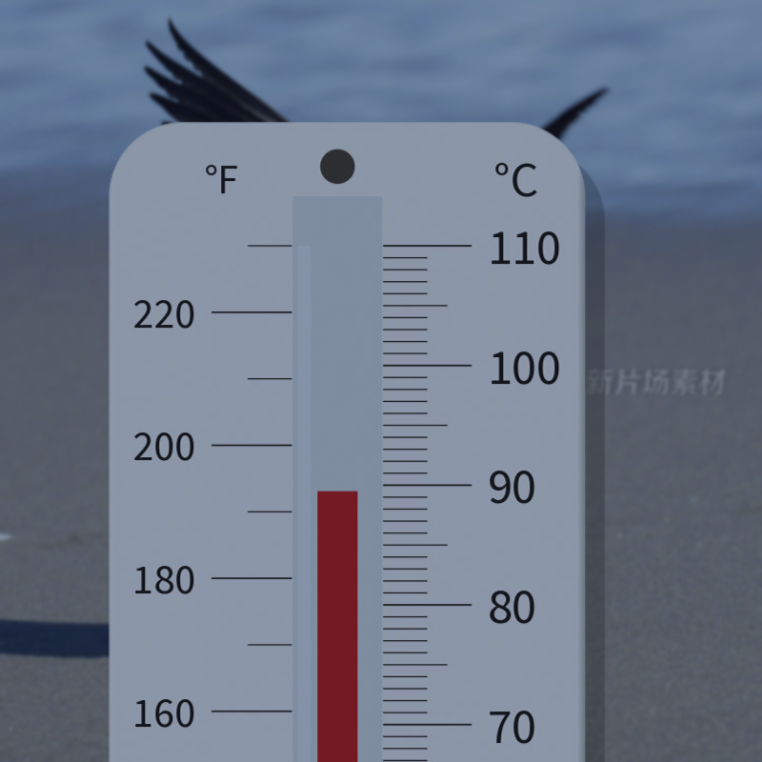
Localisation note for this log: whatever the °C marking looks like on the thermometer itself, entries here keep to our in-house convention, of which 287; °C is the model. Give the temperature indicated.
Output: 89.5; °C
